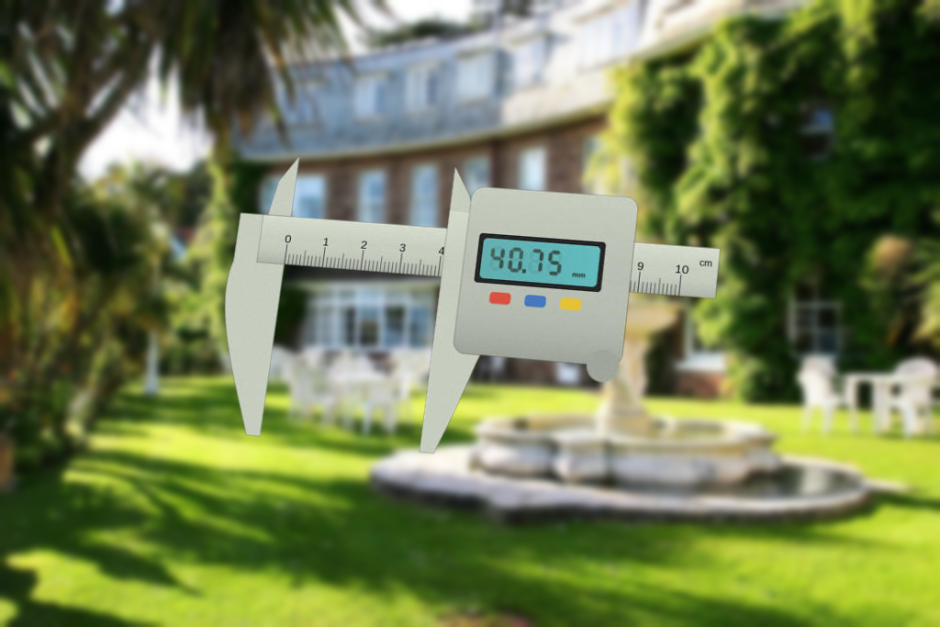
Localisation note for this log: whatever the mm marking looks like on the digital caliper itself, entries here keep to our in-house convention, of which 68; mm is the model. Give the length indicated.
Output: 40.75; mm
